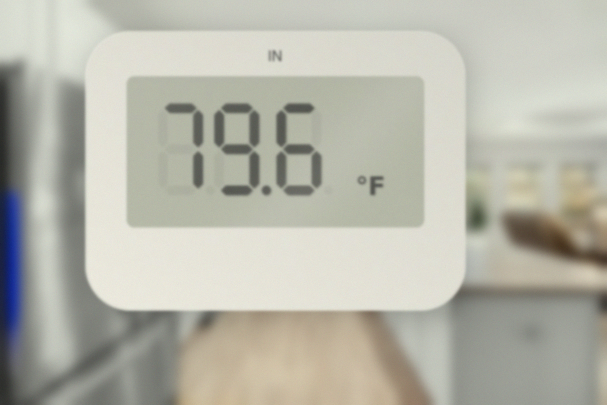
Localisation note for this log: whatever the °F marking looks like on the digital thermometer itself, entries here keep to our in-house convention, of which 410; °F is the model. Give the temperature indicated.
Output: 79.6; °F
